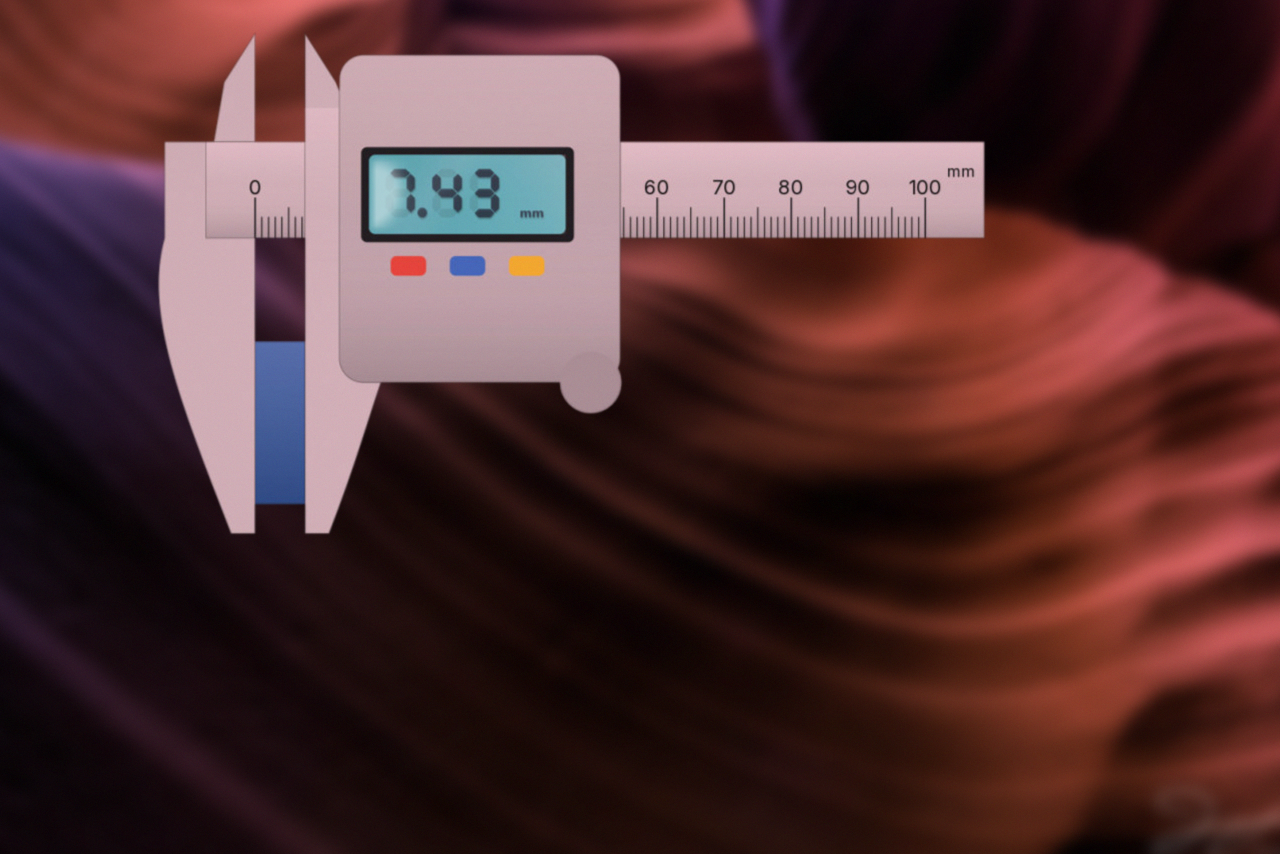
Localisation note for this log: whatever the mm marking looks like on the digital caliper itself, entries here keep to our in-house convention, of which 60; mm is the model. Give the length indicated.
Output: 7.43; mm
